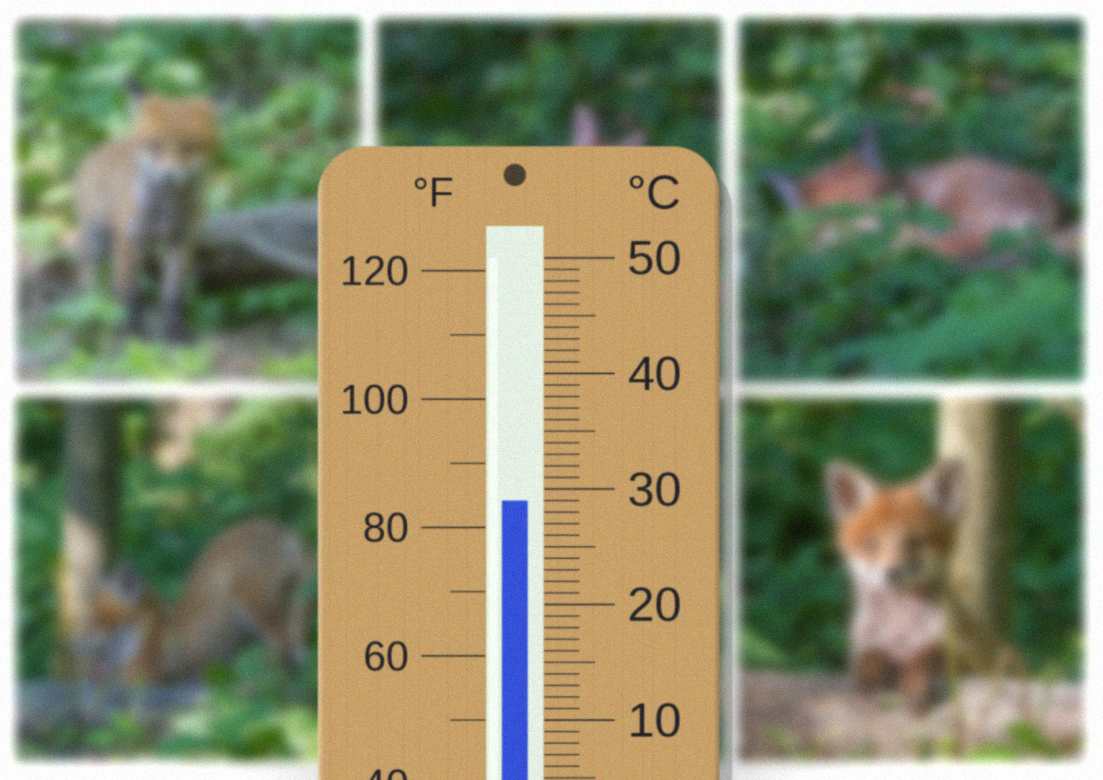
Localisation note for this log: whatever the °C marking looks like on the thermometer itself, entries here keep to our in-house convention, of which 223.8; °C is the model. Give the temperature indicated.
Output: 29; °C
